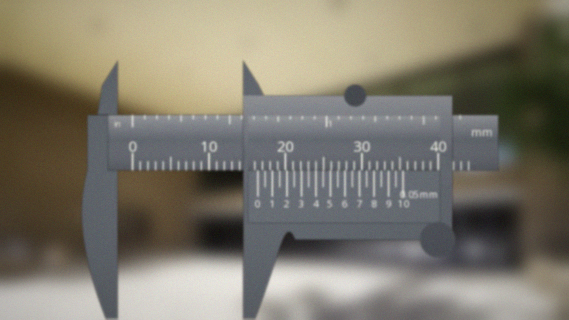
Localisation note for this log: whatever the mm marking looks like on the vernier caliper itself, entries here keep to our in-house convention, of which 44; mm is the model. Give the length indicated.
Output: 16.4; mm
